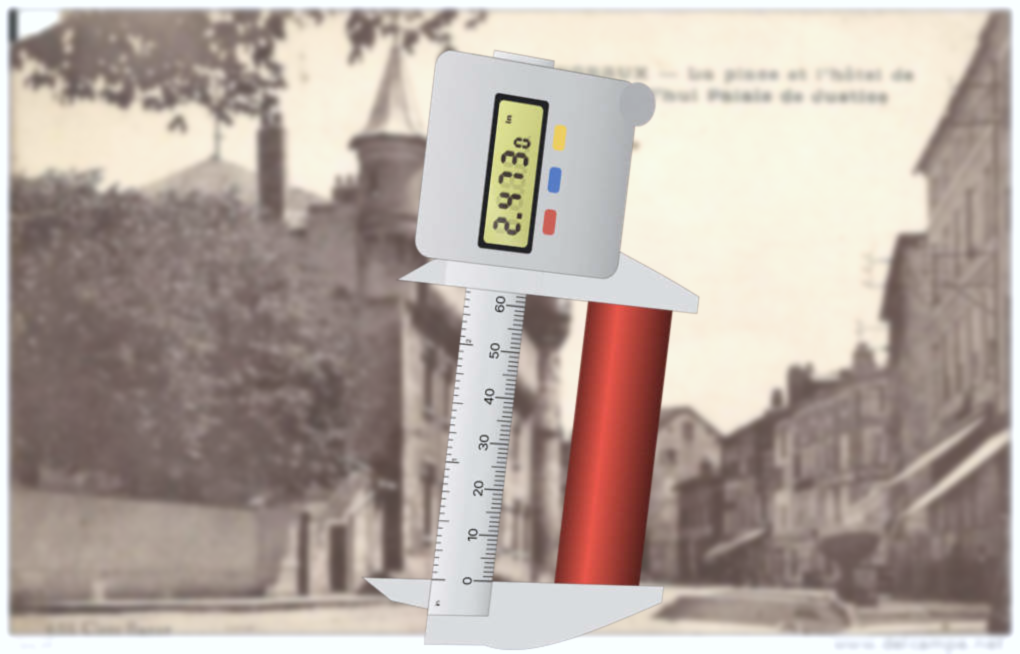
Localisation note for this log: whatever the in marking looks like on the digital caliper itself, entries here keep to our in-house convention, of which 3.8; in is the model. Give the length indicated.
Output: 2.4730; in
